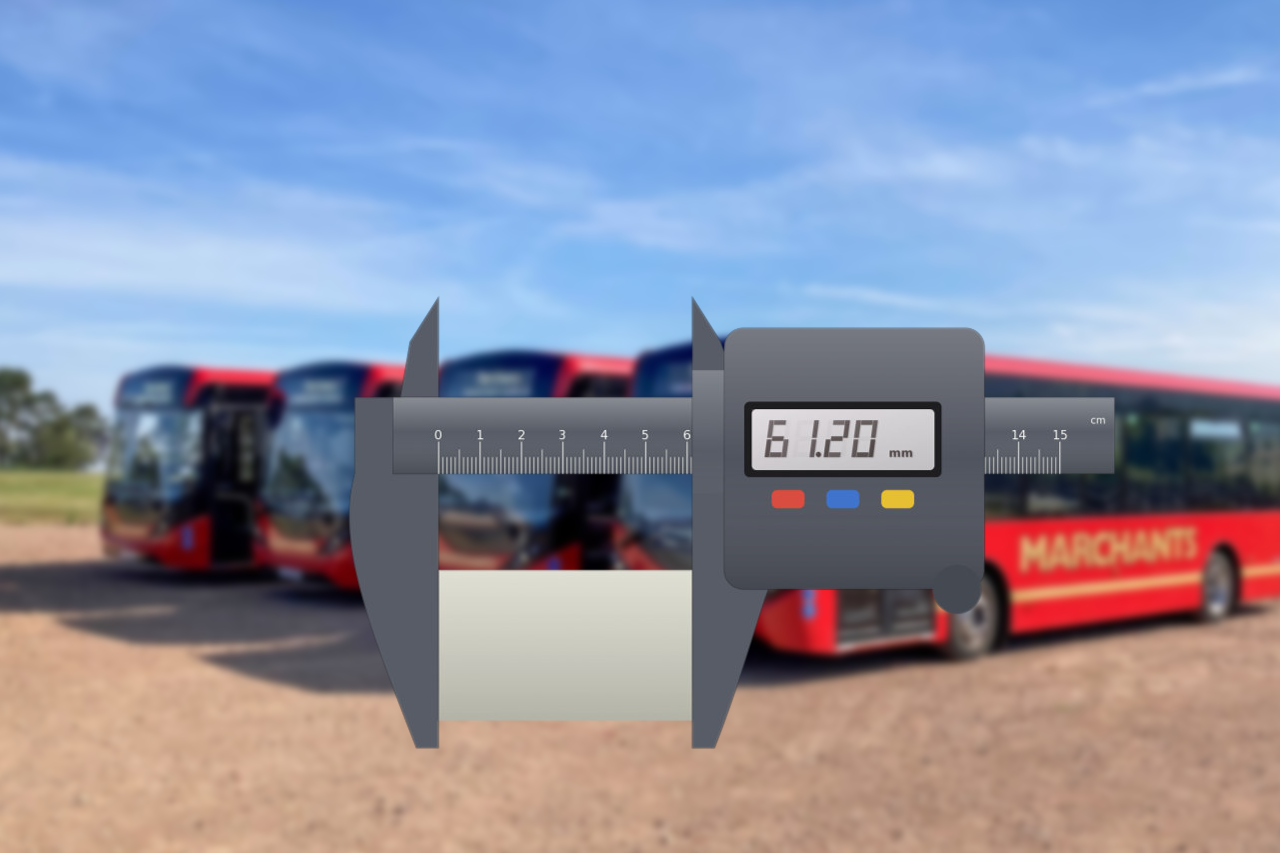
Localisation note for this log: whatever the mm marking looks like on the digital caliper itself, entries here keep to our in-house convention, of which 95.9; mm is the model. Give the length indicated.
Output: 61.20; mm
